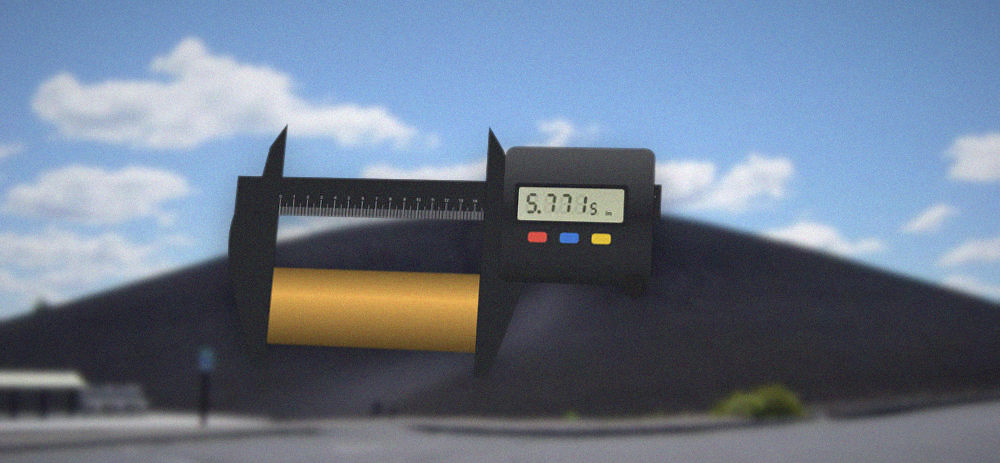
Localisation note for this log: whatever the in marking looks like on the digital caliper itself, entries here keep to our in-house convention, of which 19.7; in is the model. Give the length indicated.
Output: 5.7715; in
